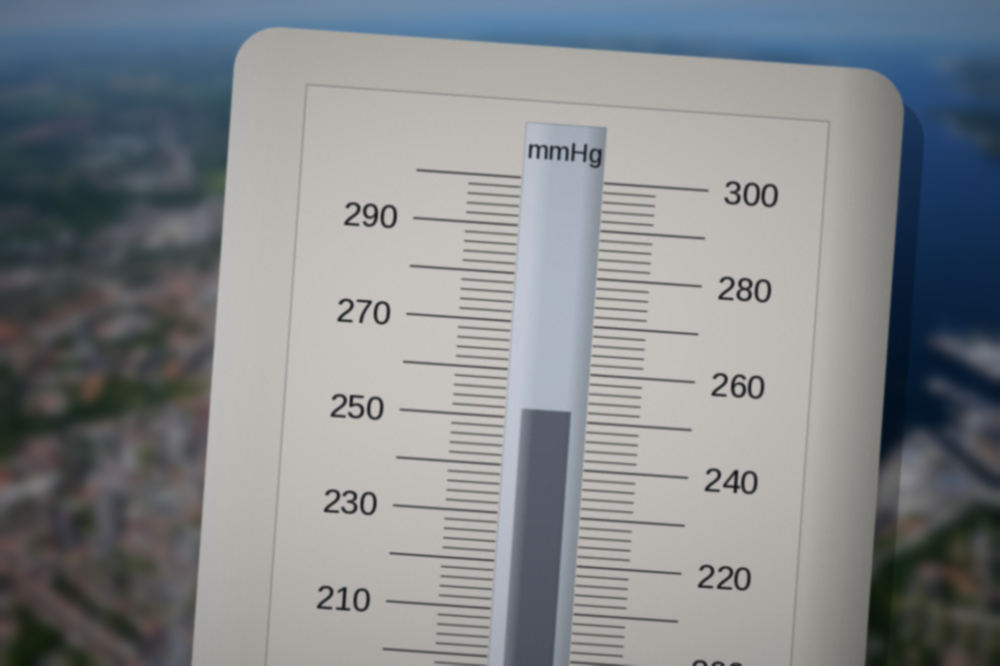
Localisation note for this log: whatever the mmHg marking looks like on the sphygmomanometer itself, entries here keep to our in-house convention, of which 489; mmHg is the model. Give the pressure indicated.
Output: 252; mmHg
